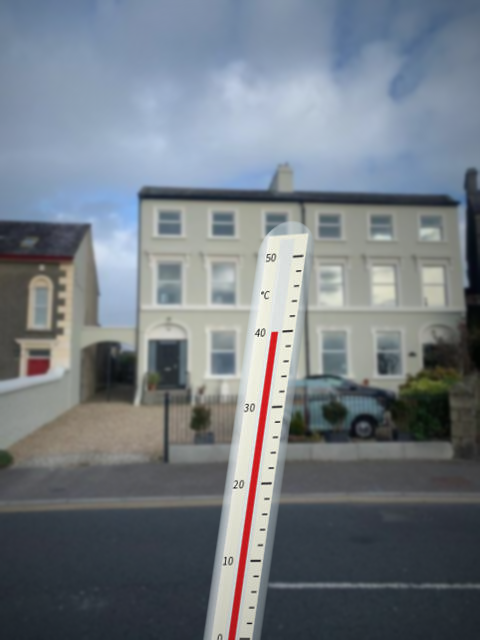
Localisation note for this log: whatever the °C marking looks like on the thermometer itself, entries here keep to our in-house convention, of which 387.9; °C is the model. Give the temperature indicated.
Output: 40; °C
